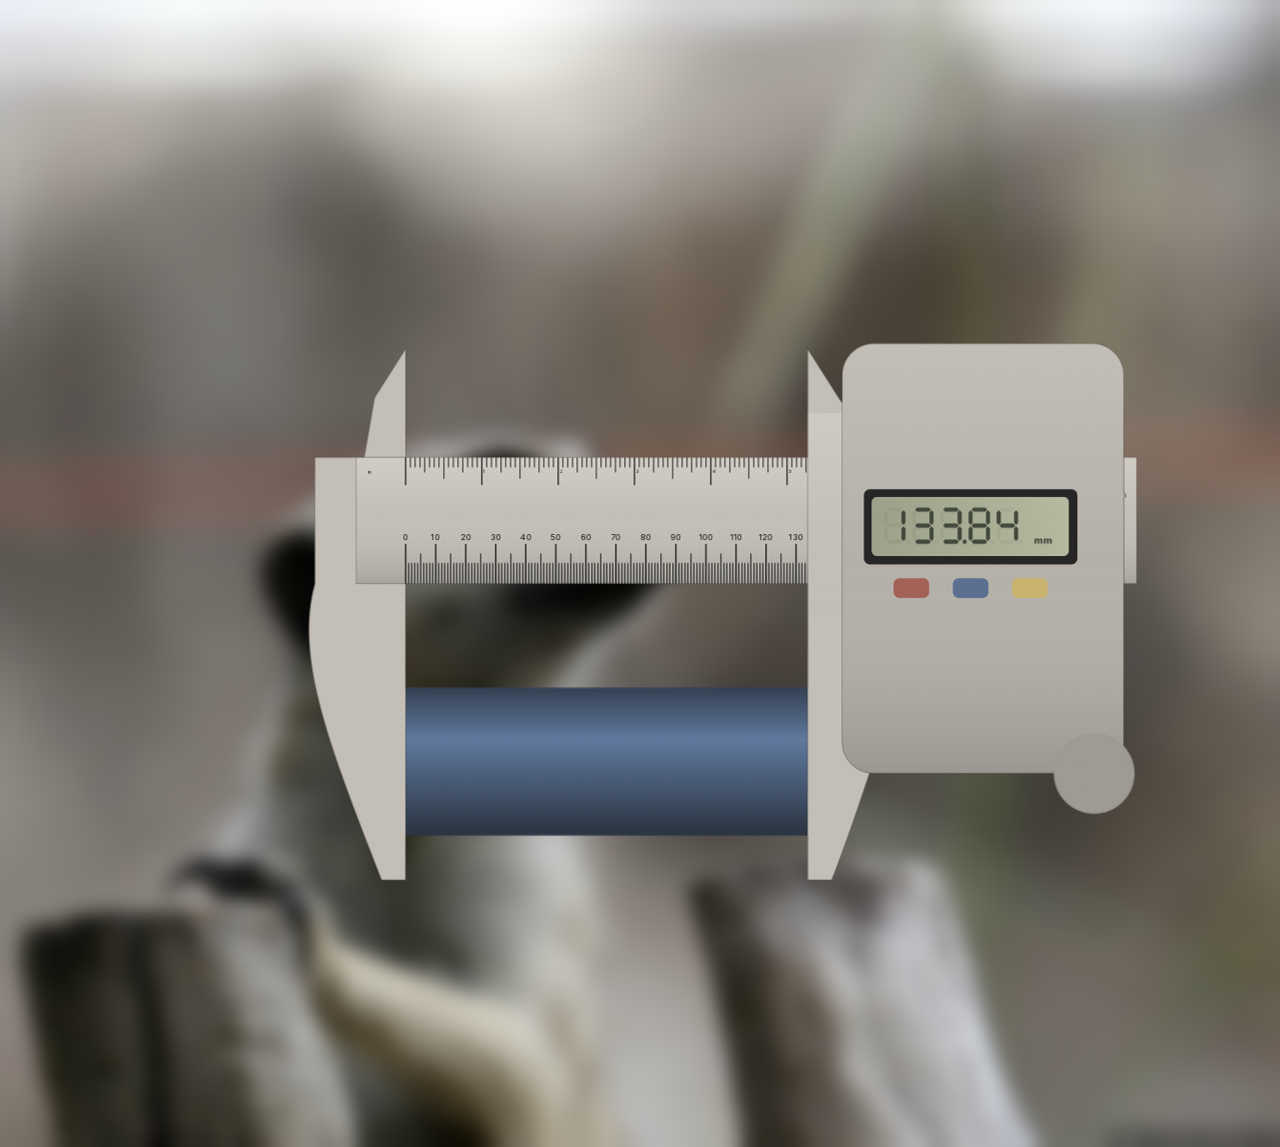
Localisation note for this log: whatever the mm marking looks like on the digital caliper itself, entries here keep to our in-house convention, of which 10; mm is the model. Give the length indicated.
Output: 133.84; mm
